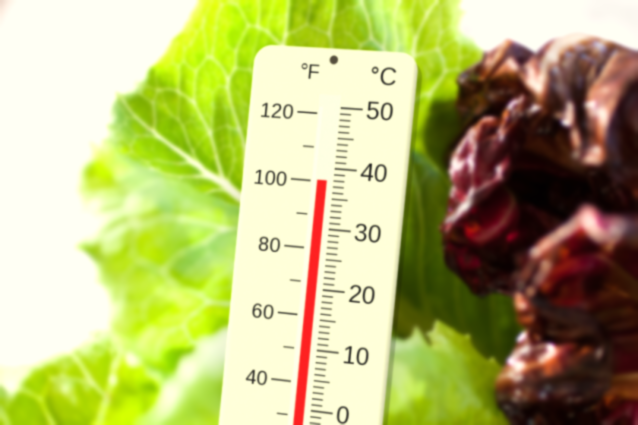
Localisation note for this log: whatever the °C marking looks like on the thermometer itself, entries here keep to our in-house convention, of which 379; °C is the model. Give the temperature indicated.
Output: 38; °C
